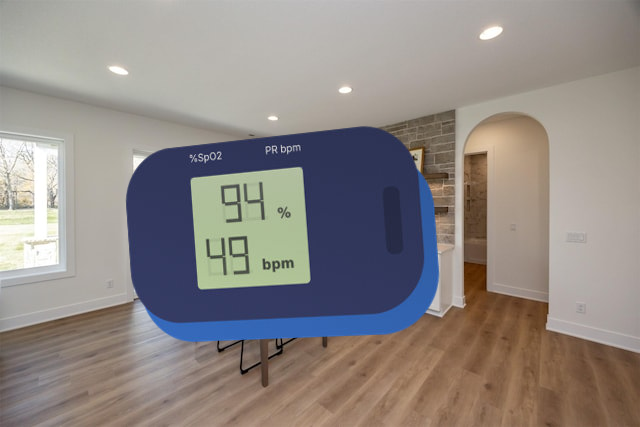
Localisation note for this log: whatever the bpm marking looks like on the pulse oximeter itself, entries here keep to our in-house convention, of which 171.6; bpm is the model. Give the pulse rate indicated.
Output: 49; bpm
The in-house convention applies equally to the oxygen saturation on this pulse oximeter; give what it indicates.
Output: 94; %
